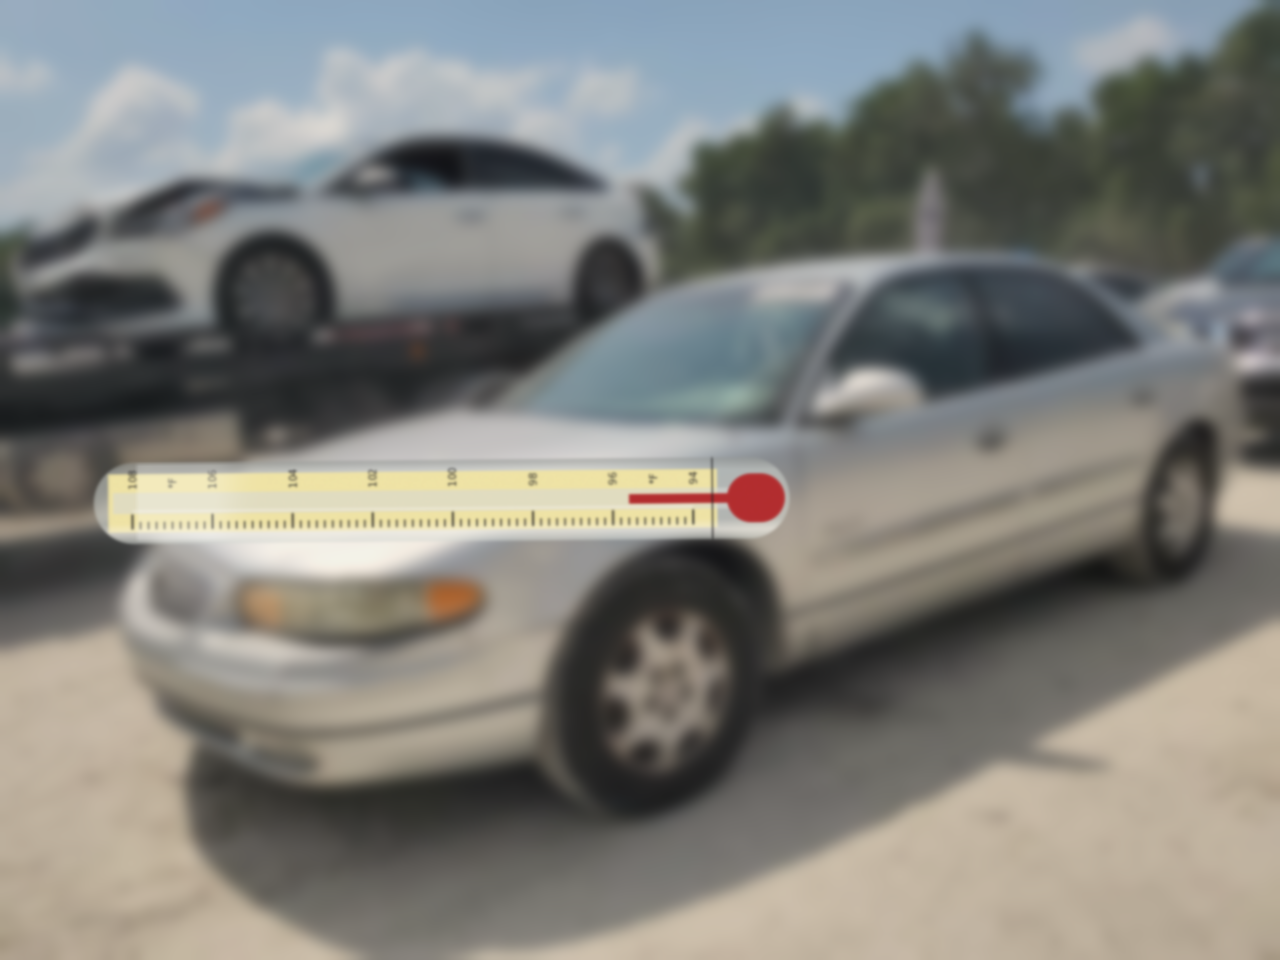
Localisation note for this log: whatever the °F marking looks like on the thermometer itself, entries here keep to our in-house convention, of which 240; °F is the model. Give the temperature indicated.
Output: 95.6; °F
